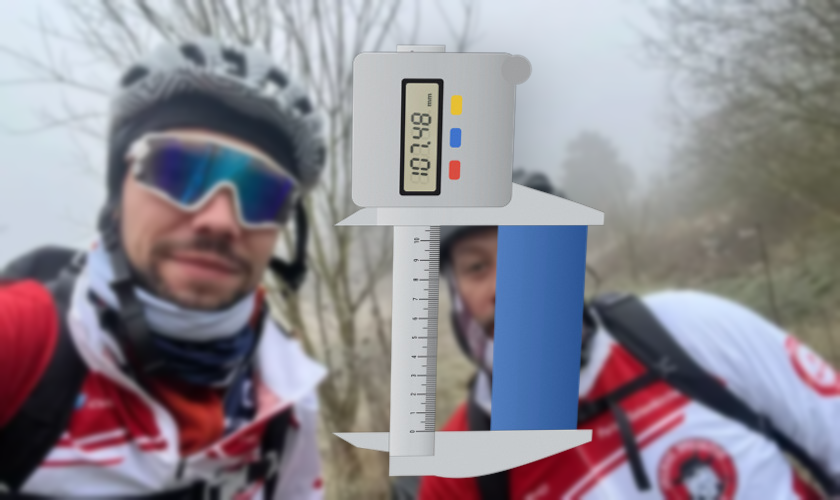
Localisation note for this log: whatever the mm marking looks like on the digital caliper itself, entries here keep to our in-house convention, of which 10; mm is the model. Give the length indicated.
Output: 107.48; mm
